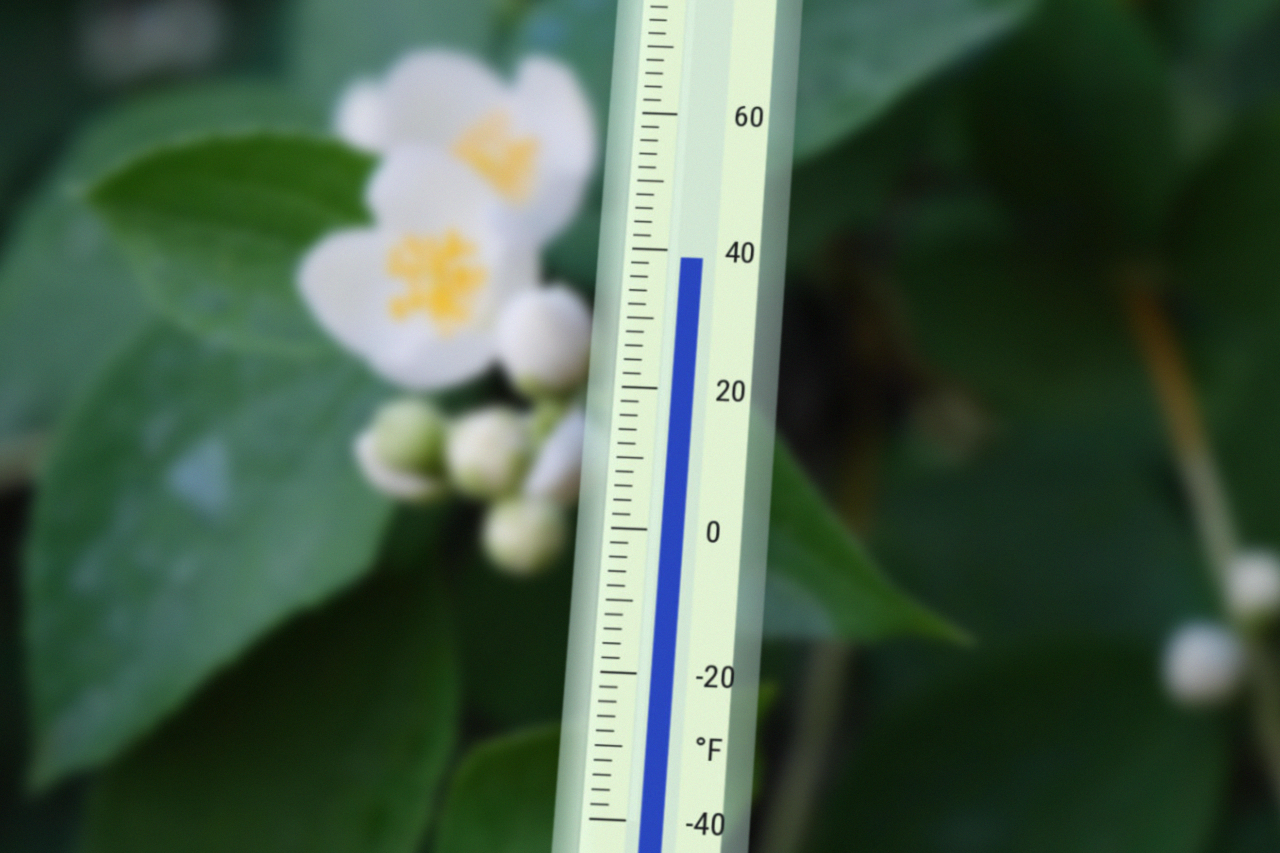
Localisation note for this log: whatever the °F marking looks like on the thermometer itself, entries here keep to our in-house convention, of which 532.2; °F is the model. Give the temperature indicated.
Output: 39; °F
